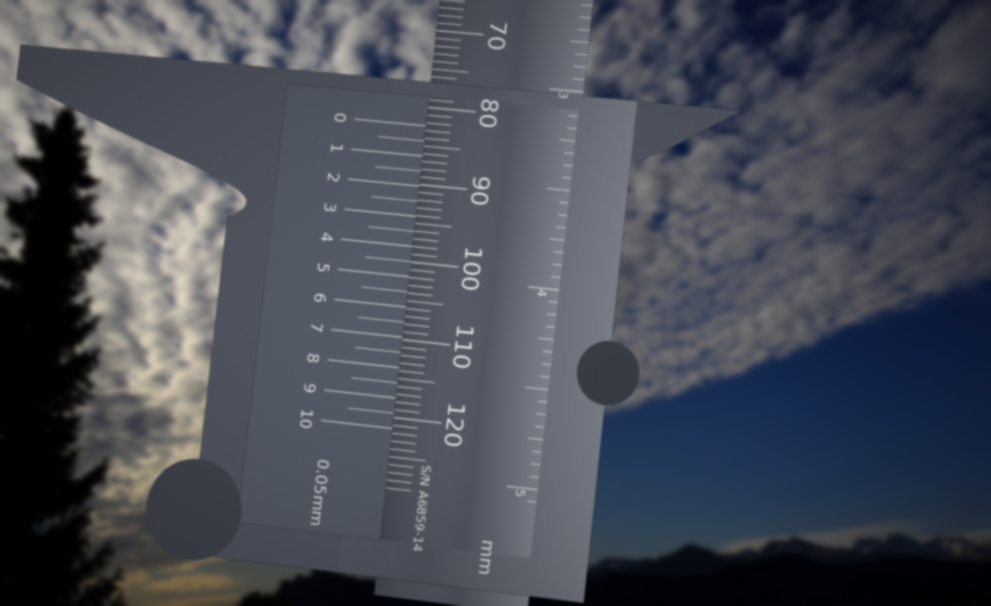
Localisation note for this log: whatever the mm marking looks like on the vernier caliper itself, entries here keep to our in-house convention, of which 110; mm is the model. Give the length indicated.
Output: 82.4; mm
